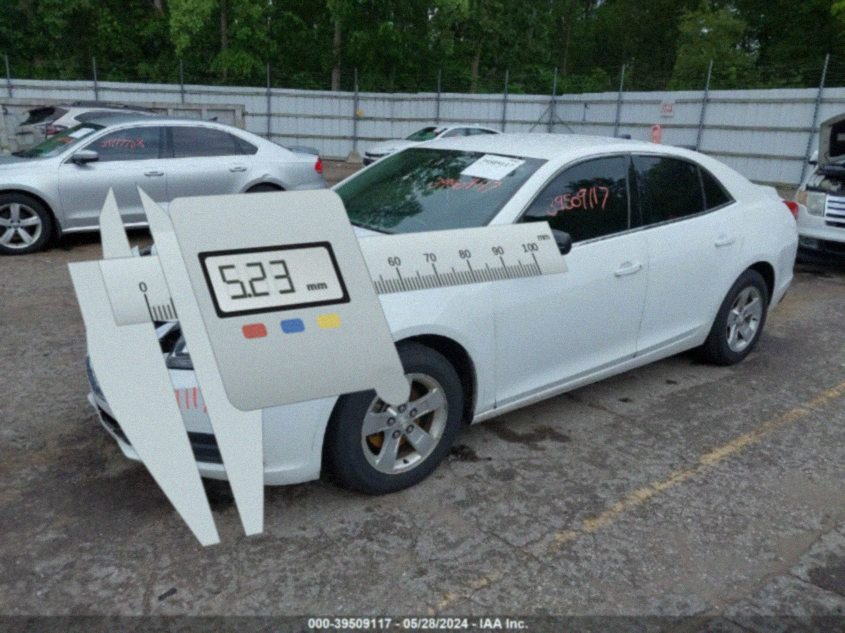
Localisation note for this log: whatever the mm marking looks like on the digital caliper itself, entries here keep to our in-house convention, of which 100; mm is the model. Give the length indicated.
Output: 5.23; mm
